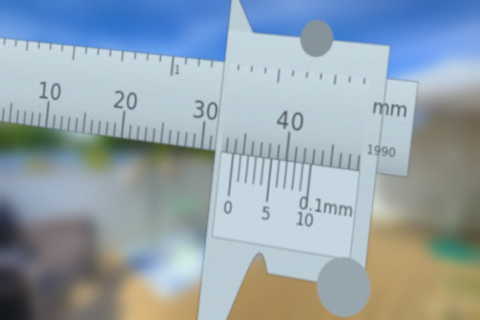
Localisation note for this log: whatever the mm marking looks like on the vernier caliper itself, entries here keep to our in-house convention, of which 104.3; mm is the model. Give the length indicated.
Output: 33.8; mm
